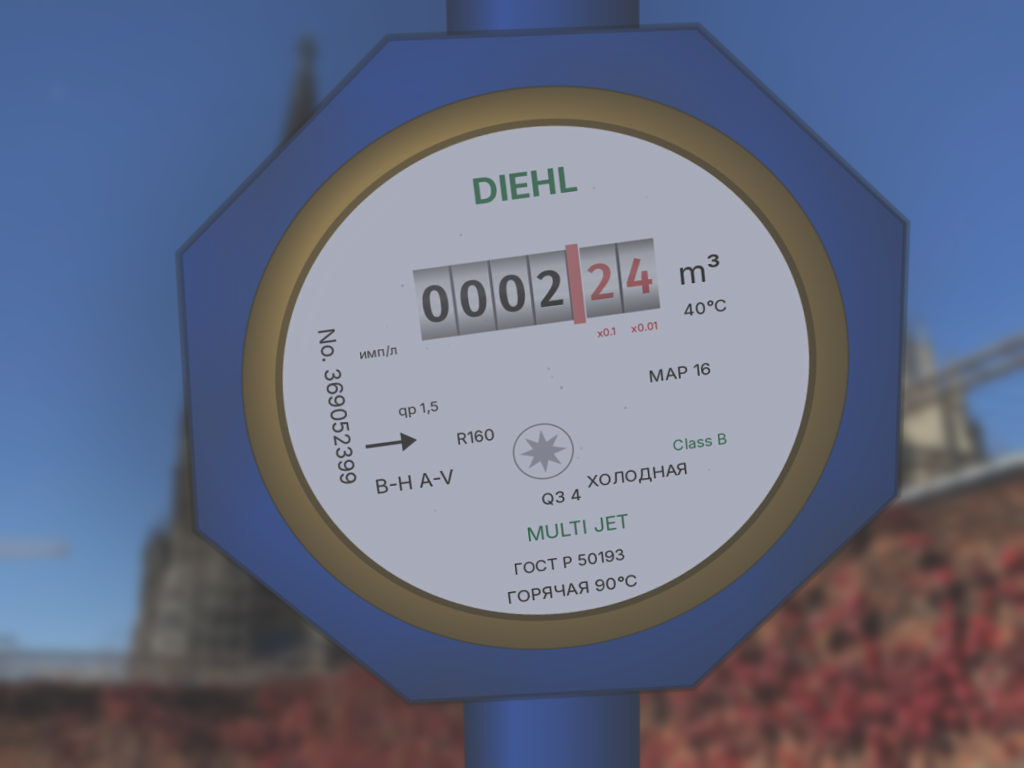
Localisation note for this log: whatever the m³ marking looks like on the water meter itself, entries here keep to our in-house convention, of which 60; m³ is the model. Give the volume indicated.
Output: 2.24; m³
